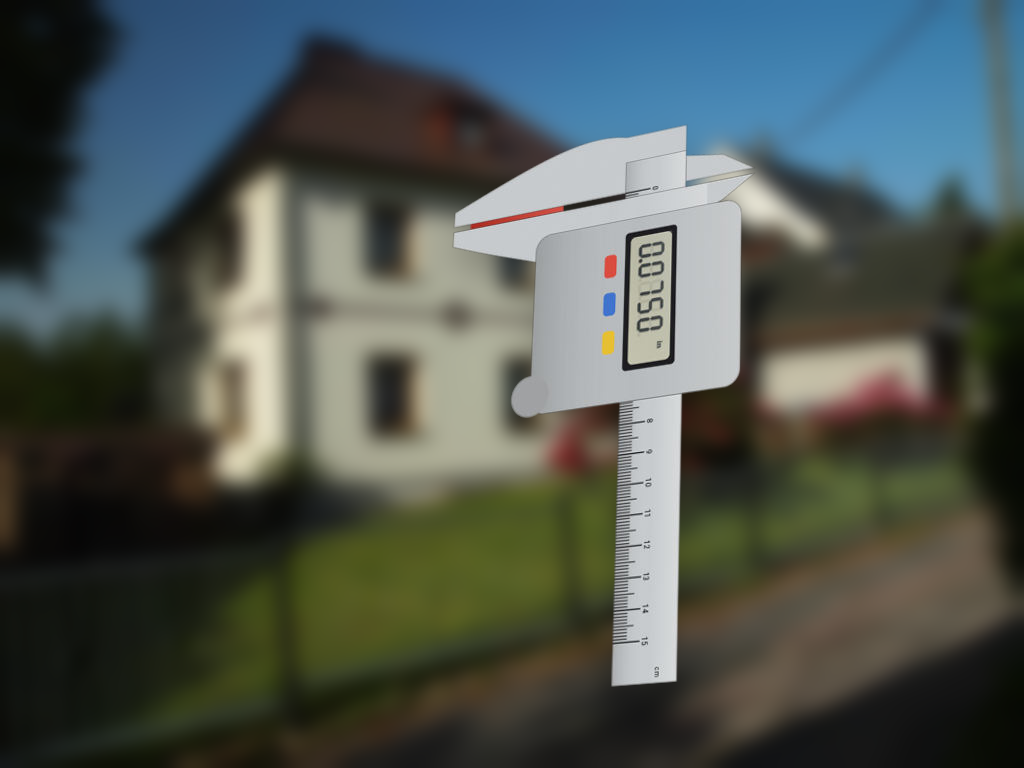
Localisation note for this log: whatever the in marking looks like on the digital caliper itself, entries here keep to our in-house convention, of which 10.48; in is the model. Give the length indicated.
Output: 0.0750; in
